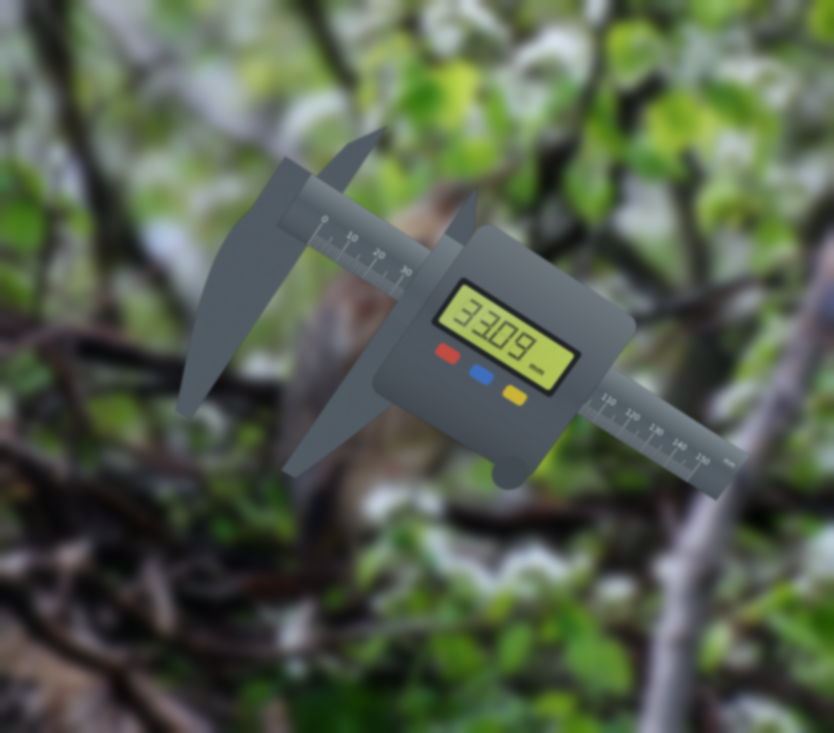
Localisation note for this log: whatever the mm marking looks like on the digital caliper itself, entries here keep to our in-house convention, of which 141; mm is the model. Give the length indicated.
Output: 33.09; mm
